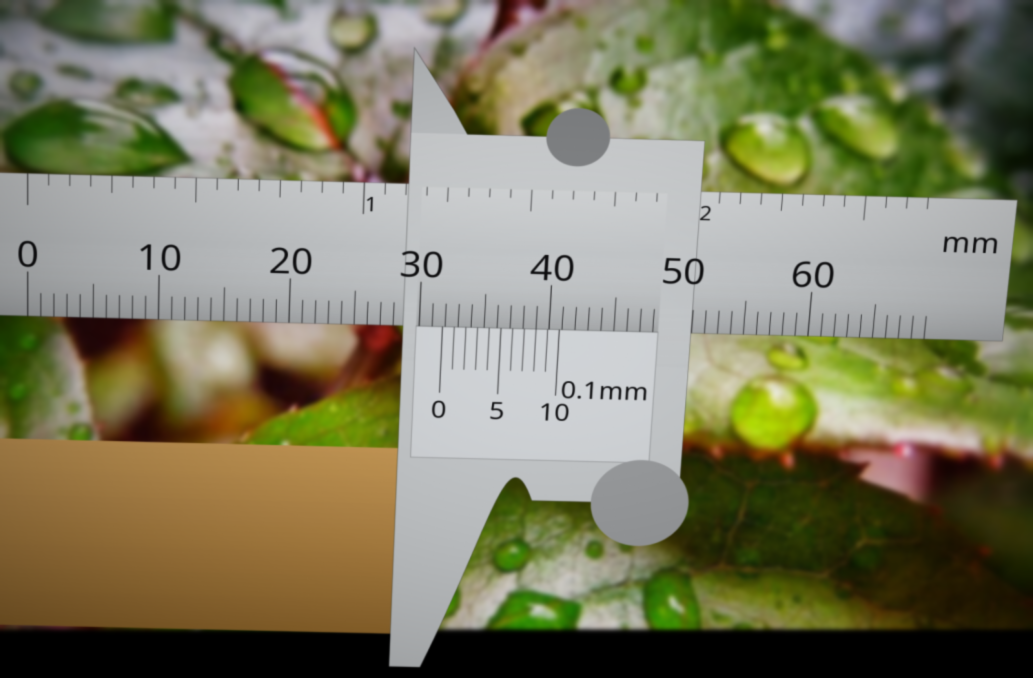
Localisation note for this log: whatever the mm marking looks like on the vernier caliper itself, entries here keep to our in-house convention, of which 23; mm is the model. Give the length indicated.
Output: 31.8; mm
